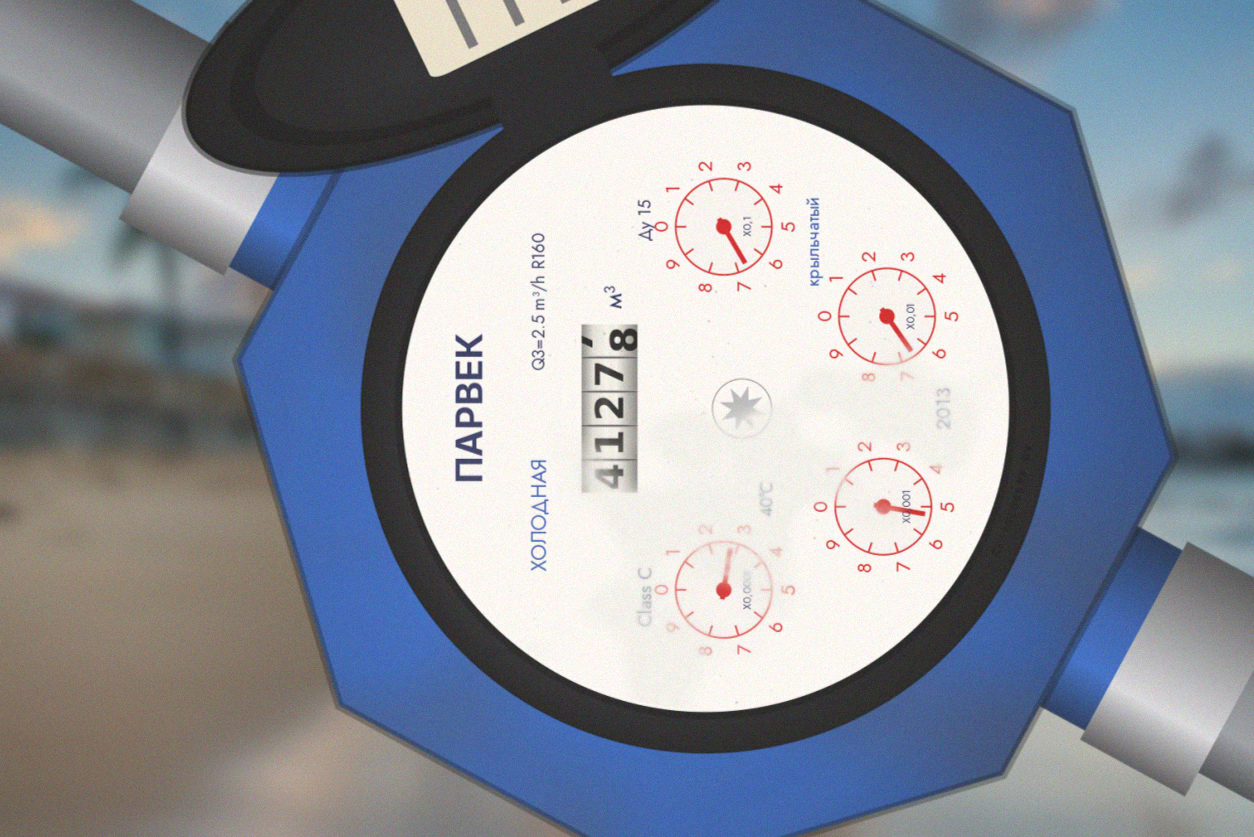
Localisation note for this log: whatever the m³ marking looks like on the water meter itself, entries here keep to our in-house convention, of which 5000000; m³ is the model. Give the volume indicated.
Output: 41277.6652; m³
